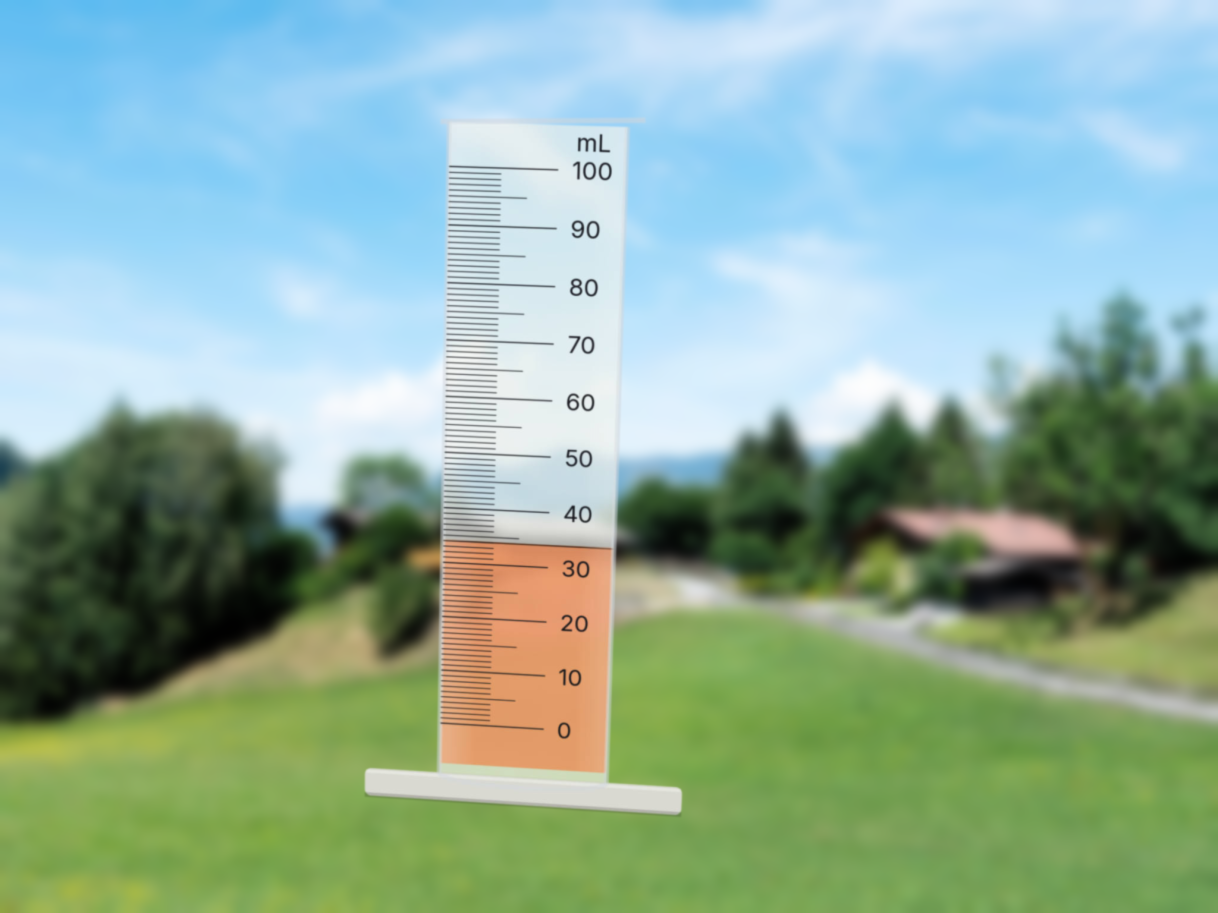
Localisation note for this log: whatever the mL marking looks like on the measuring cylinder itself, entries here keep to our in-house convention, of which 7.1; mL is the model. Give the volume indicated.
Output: 34; mL
